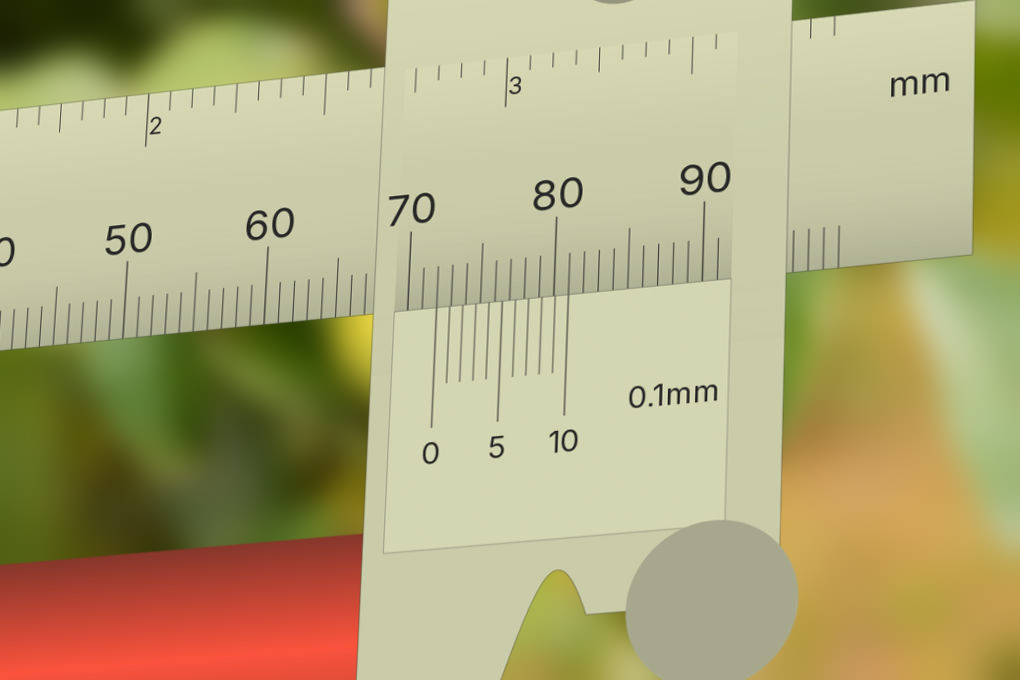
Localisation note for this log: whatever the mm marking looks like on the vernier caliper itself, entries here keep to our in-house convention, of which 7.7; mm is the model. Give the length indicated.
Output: 72.0; mm
